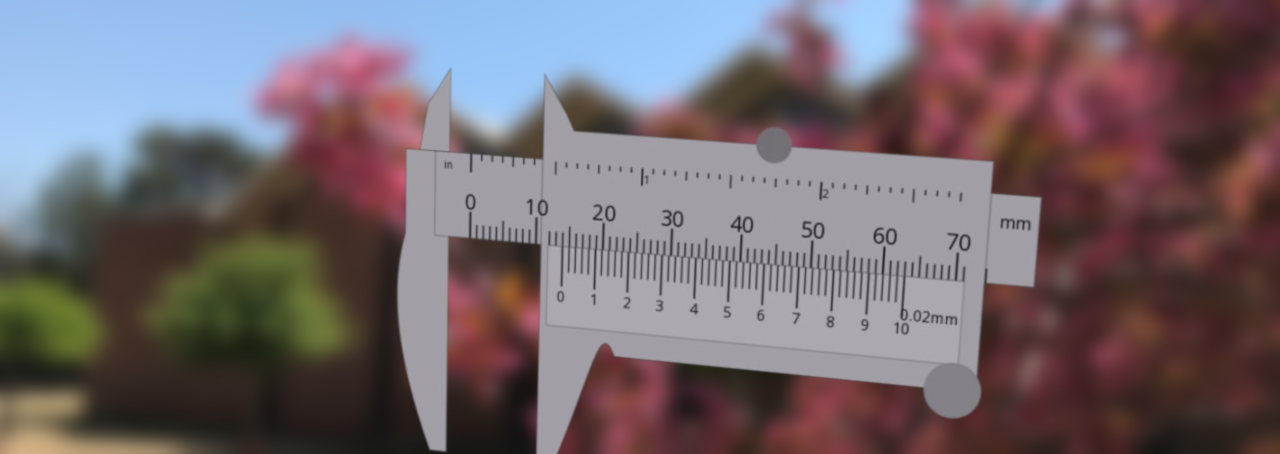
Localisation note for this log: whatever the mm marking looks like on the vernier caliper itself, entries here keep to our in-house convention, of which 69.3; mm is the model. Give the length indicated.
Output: 14.0; mm
